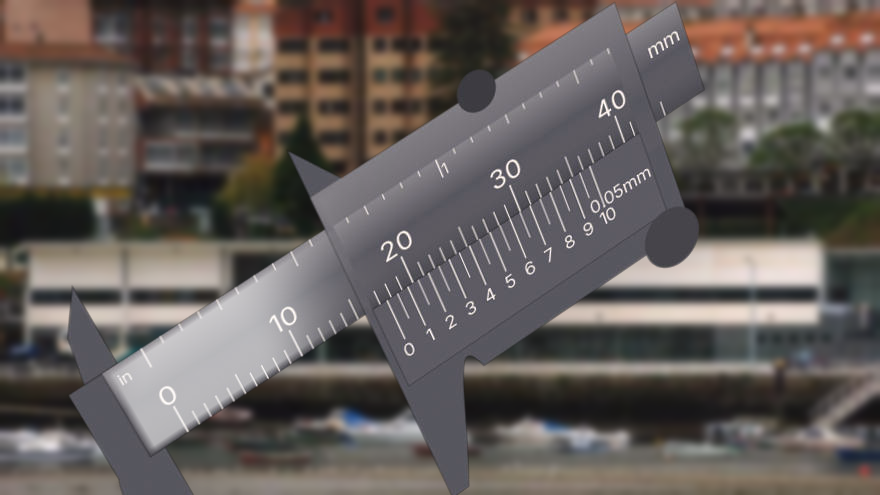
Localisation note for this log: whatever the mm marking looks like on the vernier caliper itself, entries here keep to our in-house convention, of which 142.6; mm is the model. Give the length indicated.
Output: 17.6; mm
